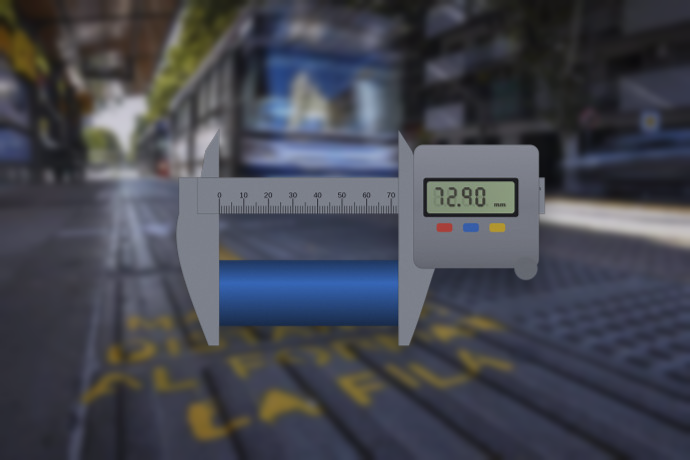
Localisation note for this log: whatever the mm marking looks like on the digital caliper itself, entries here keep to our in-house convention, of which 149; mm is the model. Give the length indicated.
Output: 72.90; mm
